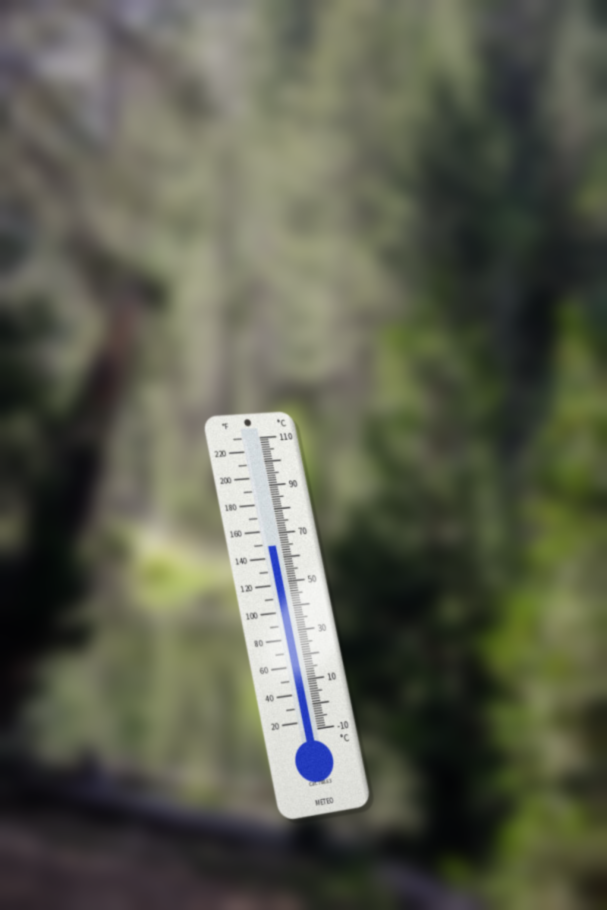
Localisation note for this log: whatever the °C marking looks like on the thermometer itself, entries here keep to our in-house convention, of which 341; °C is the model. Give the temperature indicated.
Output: 65; °C
